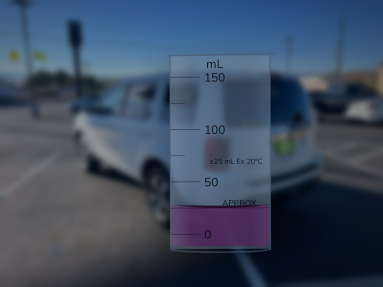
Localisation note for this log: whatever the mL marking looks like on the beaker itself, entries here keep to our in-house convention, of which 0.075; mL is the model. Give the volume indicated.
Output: 25; mL
